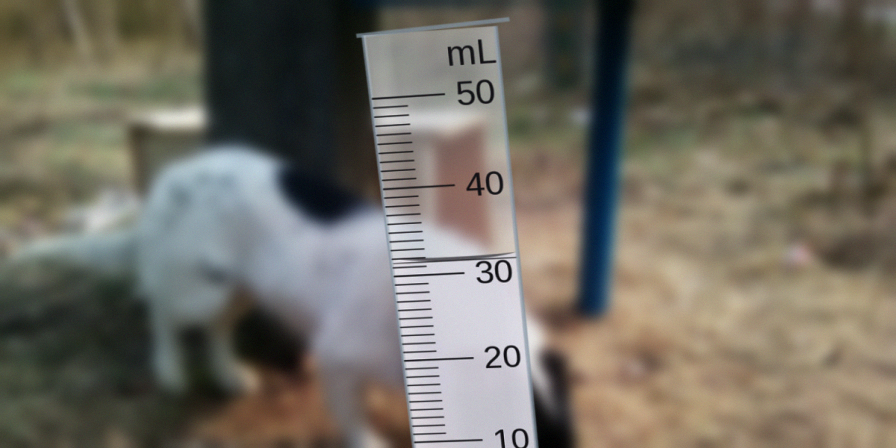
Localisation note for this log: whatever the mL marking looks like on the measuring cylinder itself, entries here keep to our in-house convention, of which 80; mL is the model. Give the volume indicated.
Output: 31.5; mL
